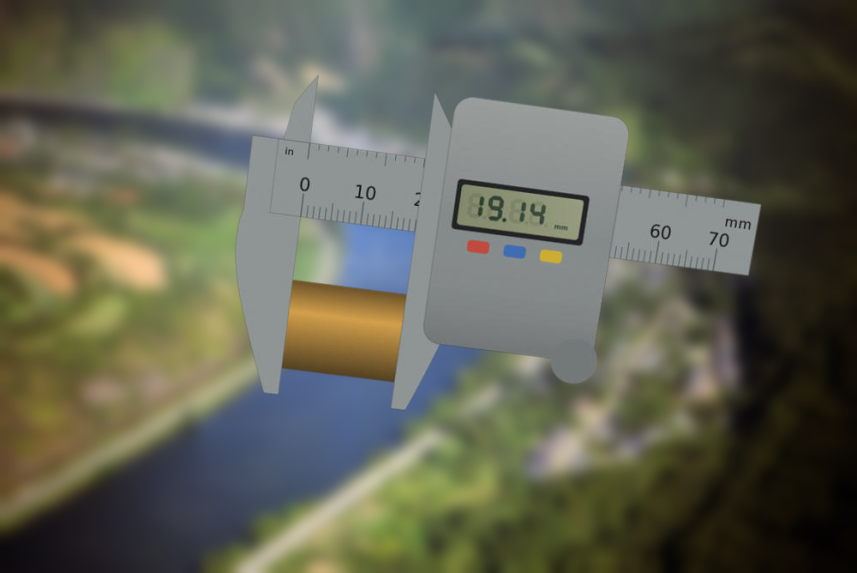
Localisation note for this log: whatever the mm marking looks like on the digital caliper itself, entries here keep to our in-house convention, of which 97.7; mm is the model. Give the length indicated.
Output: 19.14; mm
